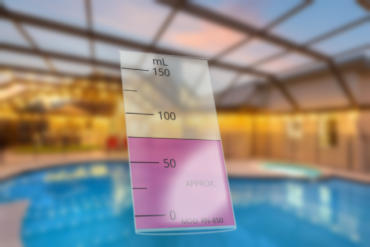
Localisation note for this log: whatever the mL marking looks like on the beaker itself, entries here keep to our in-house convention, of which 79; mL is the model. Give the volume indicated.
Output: 75; mL
